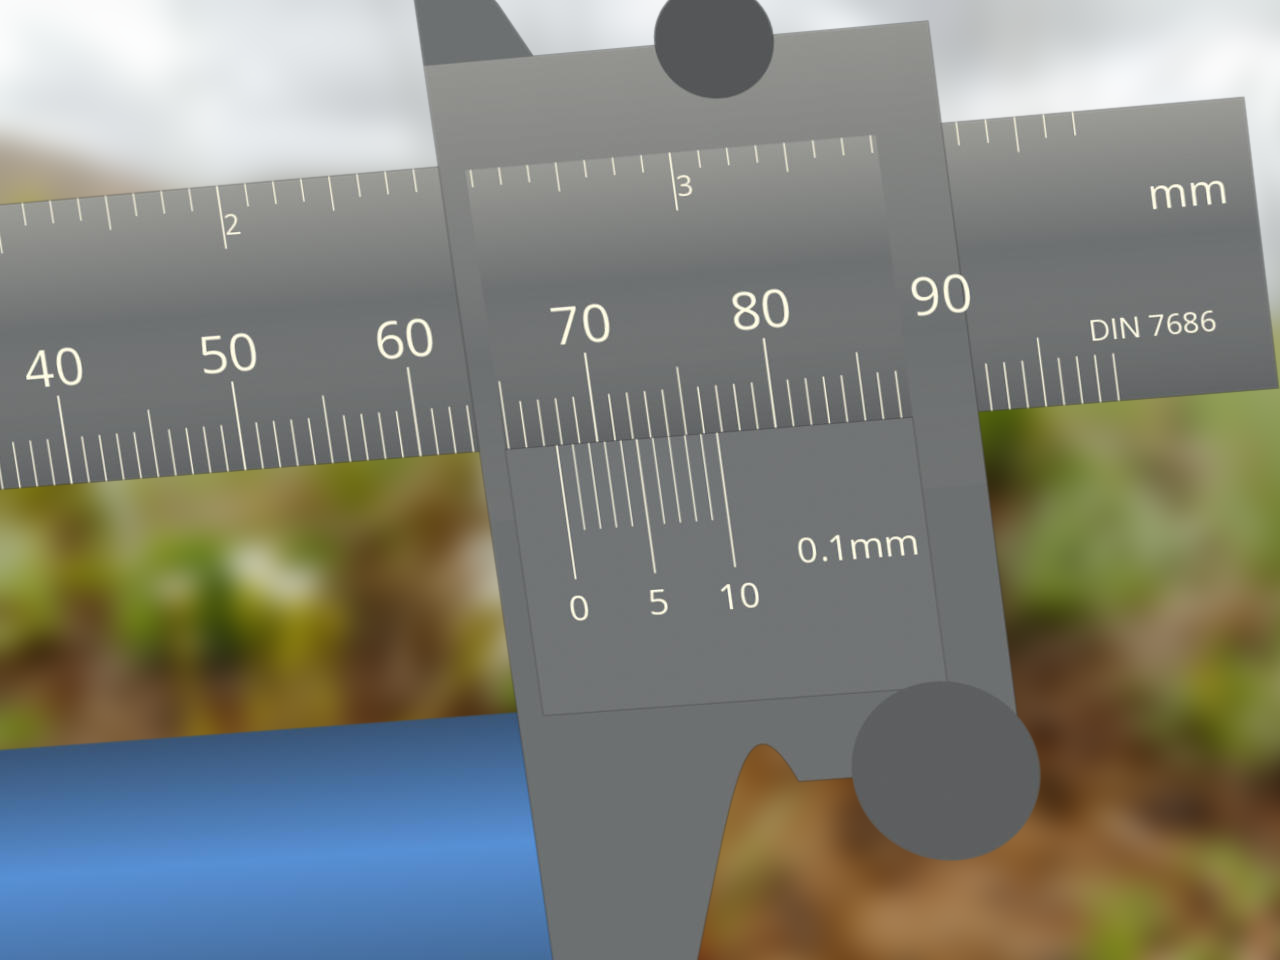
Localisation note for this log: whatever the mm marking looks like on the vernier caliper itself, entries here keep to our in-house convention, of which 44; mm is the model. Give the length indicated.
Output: 67.7; mm
